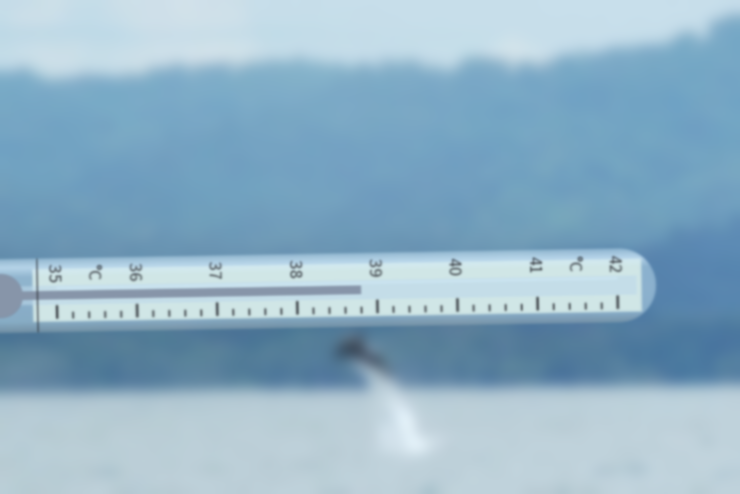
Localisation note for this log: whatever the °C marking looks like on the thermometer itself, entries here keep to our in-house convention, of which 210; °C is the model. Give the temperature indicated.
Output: 38.8; °C
